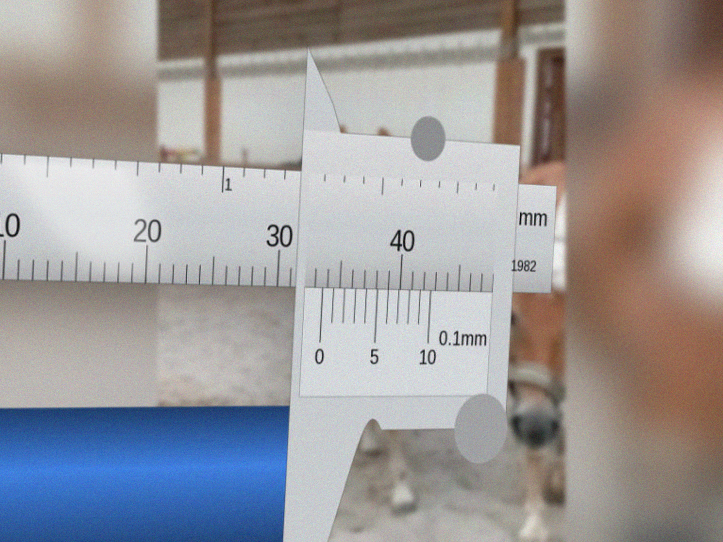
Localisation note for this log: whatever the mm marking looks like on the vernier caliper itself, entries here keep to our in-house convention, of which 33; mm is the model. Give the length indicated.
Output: 33.6; mm
